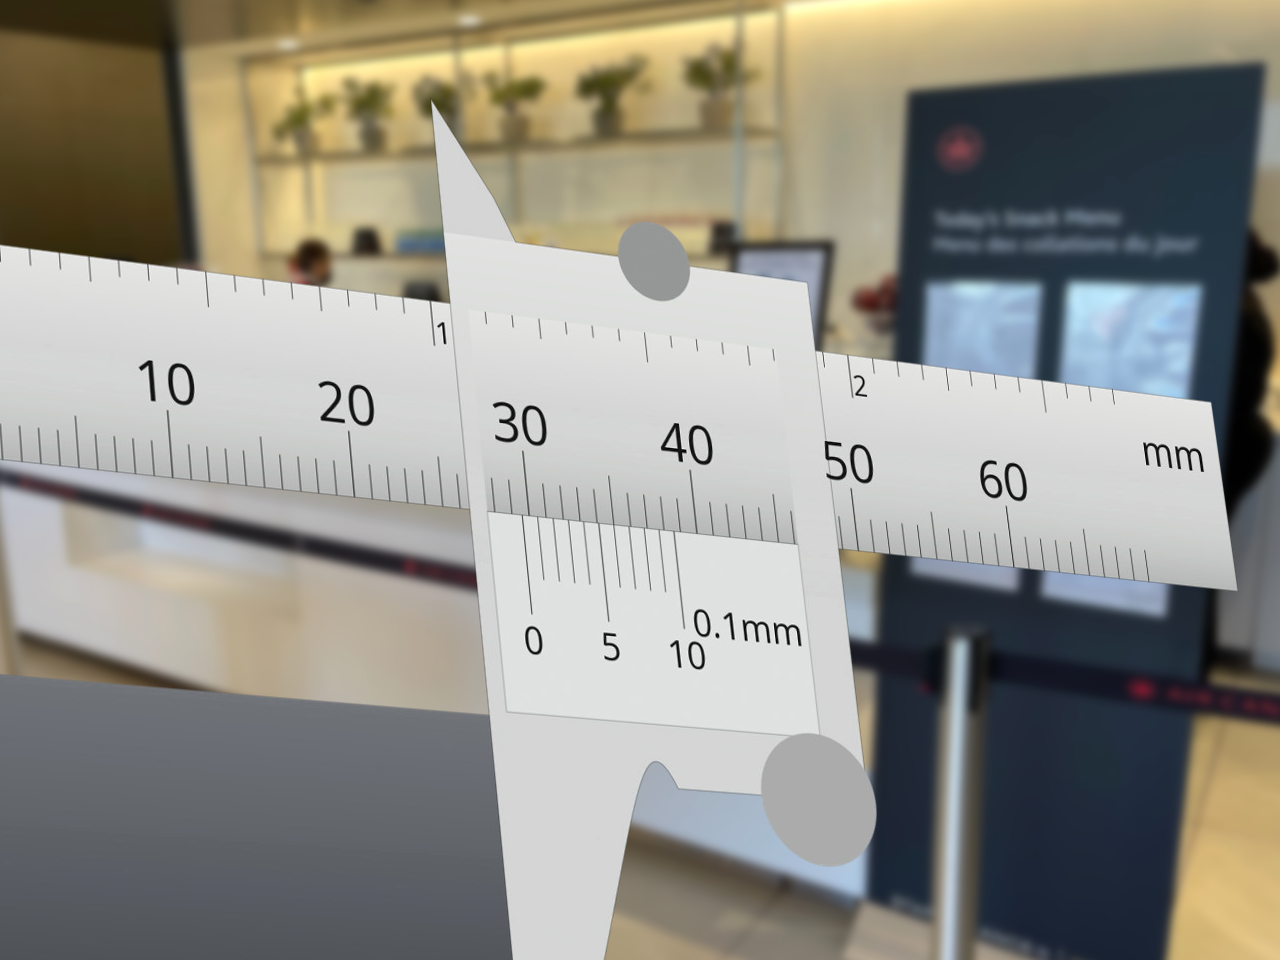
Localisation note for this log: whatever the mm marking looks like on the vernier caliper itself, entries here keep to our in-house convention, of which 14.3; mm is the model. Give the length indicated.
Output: 29.6; mm
